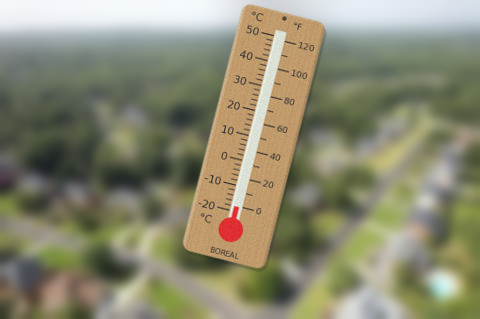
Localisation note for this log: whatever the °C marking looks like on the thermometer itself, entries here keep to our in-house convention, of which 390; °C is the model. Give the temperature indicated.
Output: -18; °C
